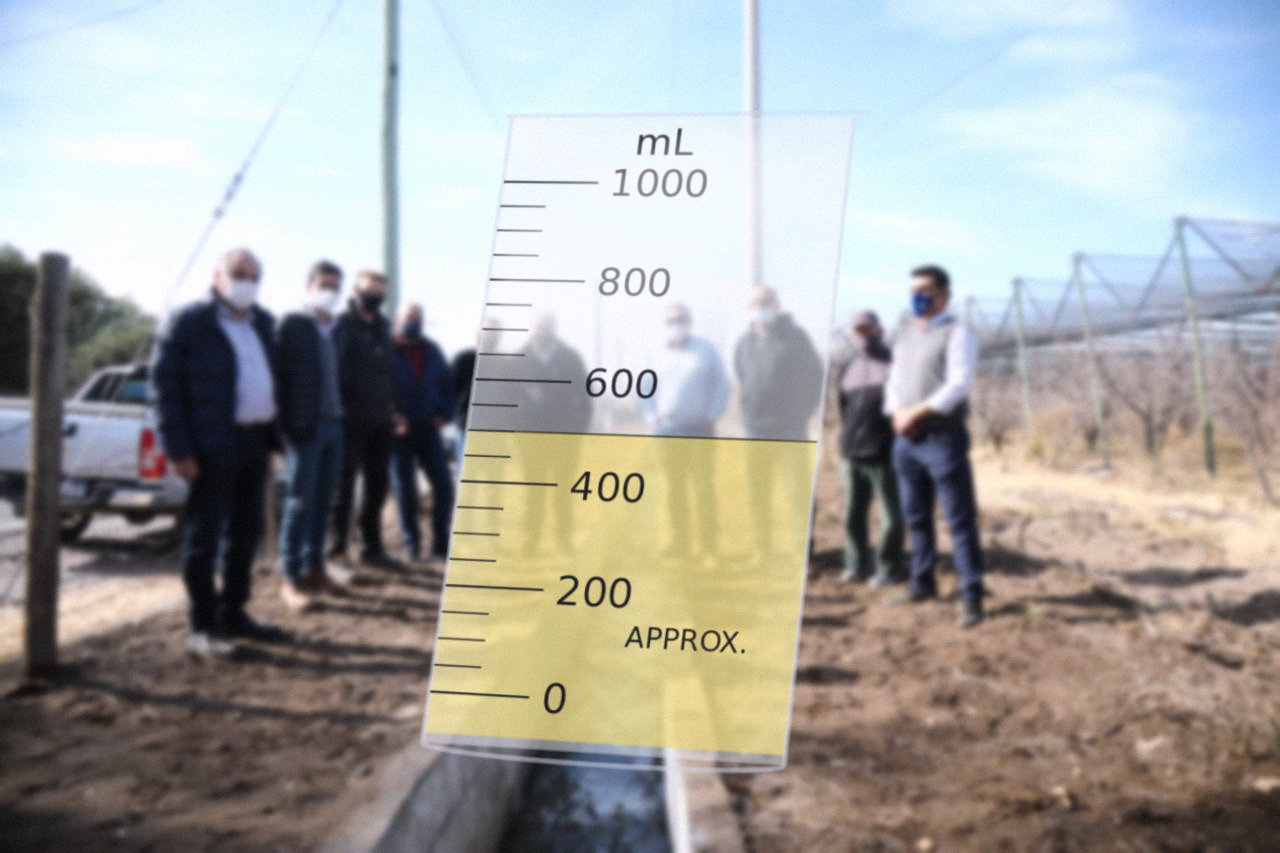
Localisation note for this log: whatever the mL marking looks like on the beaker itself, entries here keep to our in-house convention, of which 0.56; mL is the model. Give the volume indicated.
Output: 500; mL
